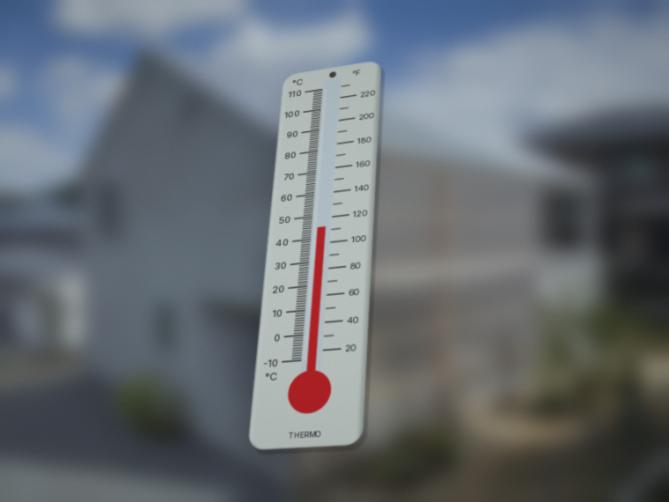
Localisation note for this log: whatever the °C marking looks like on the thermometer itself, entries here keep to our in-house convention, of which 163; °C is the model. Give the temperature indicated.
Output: 45; °C
